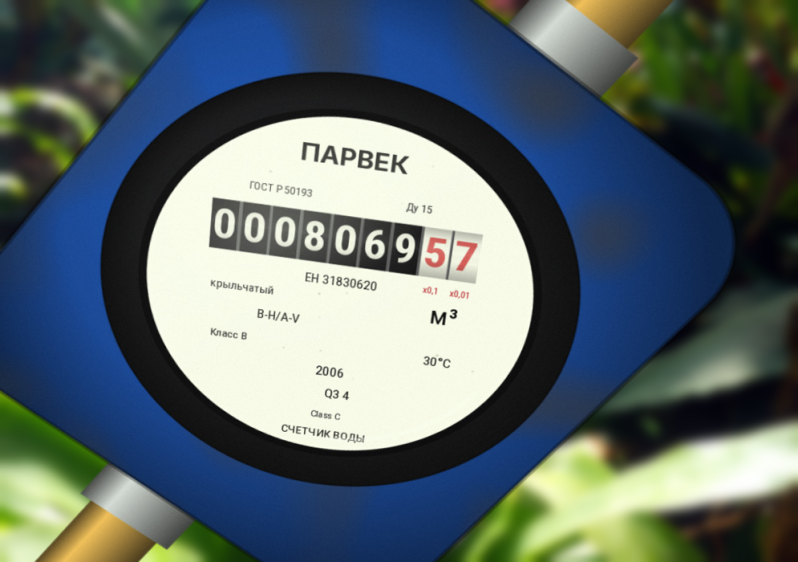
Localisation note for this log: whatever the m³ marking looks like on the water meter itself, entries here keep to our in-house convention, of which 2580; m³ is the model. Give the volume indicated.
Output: 8069.57; m³
